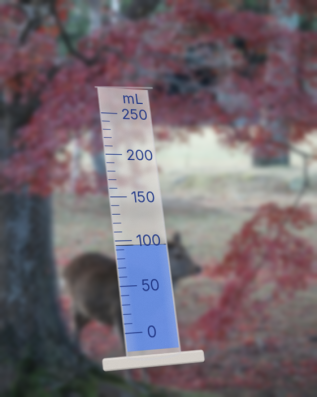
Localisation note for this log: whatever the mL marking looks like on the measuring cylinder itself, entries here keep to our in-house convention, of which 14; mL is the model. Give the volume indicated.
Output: 95; mL
